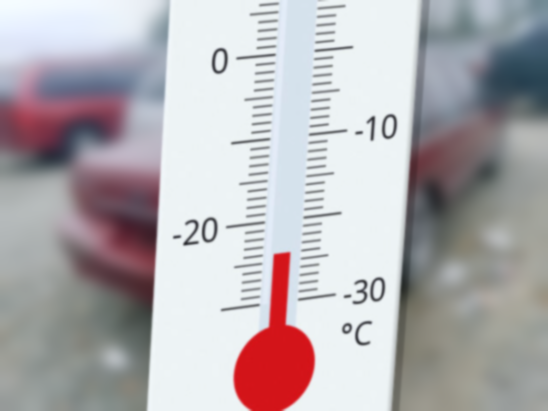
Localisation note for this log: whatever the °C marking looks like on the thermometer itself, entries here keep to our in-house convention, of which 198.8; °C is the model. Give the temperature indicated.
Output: -24; °C
